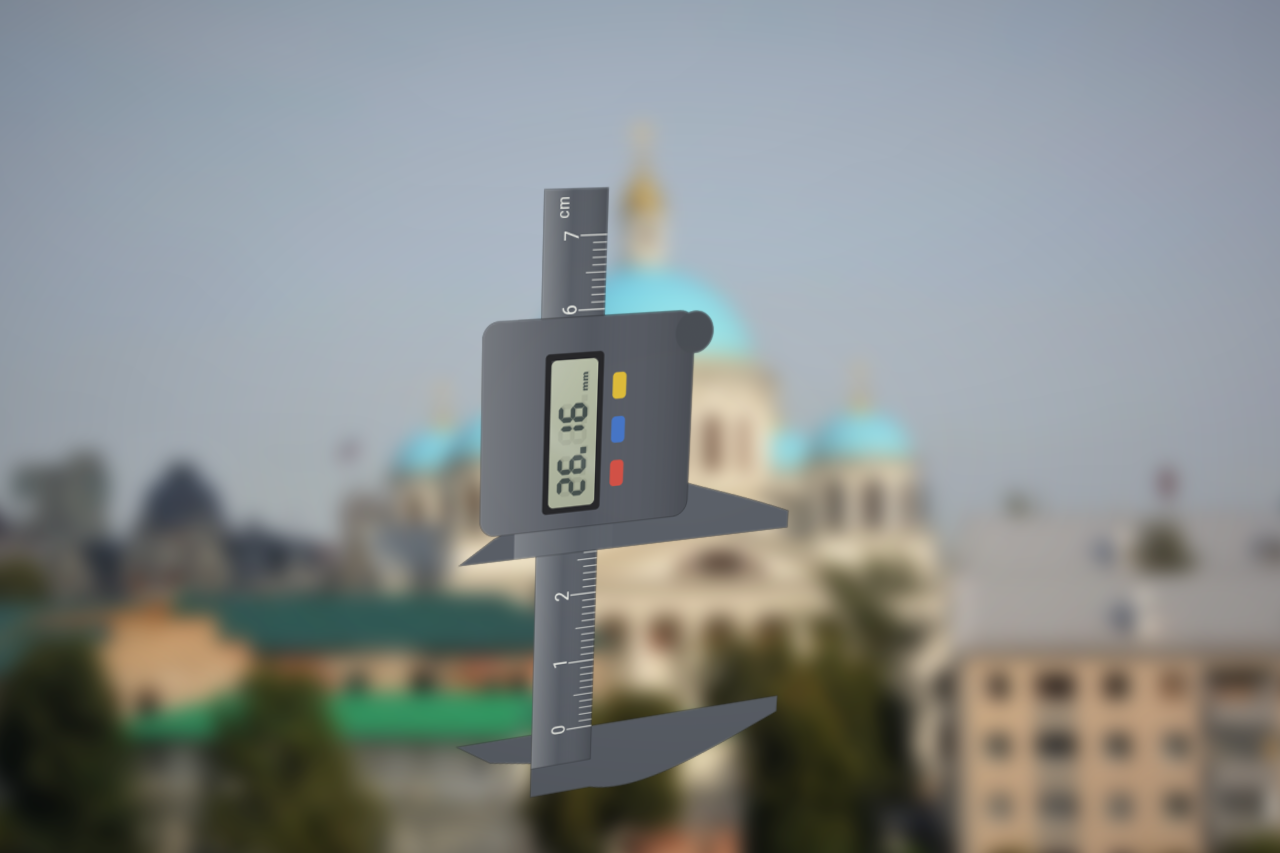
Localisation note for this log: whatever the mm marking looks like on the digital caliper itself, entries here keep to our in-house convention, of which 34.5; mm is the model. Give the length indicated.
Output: 26.16; mm
